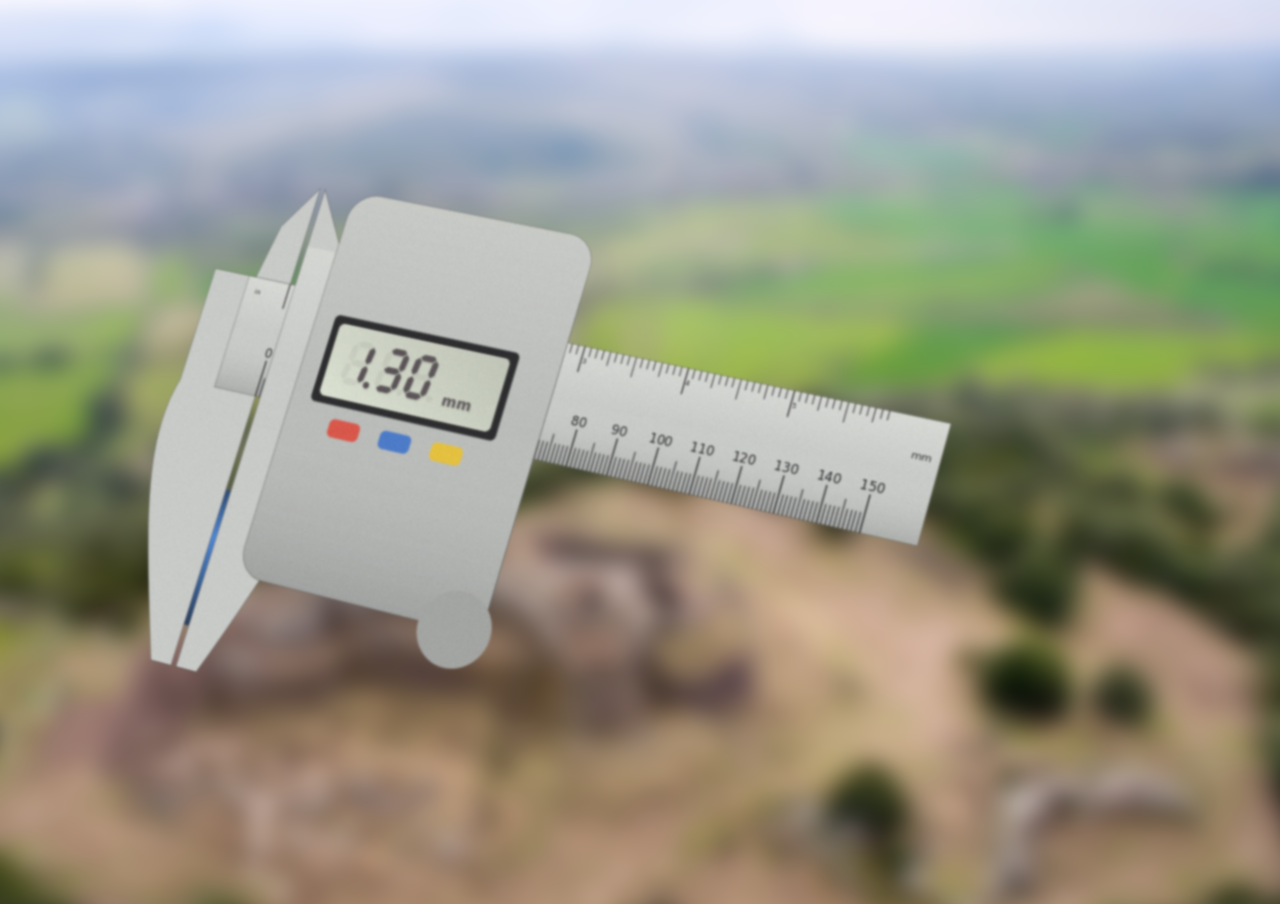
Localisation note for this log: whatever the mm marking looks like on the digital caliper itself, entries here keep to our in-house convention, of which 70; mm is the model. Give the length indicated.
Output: 1.30; mm
